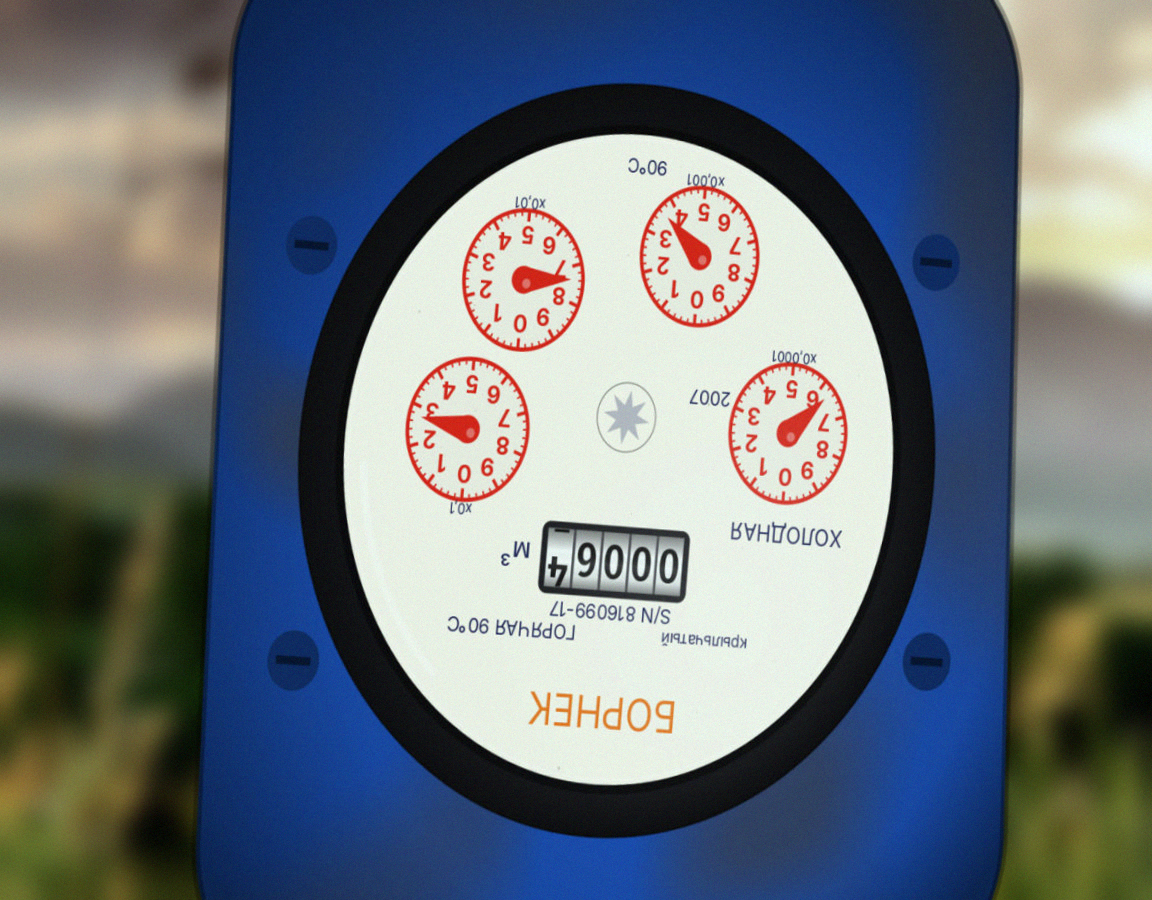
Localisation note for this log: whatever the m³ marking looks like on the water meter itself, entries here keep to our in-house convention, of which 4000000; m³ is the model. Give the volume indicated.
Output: 64.2736; m³
